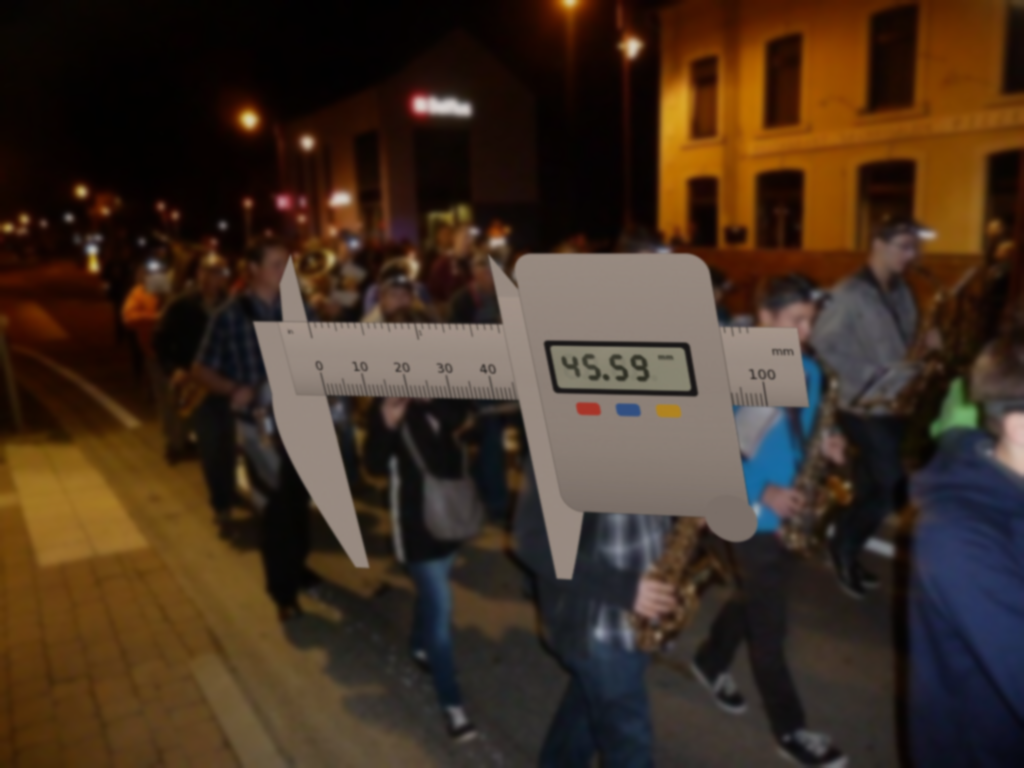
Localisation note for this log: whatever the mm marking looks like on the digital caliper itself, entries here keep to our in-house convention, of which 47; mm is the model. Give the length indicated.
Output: 45.59; mm
